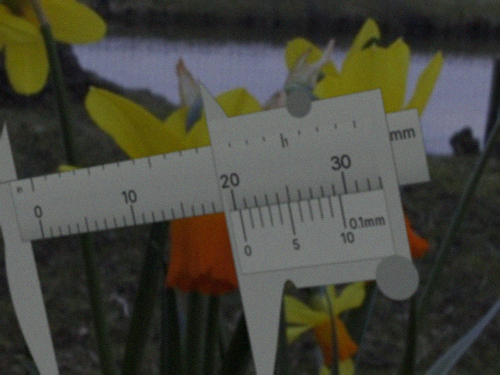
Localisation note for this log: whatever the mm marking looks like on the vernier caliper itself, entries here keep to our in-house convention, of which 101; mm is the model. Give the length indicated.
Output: 20.4; mm
